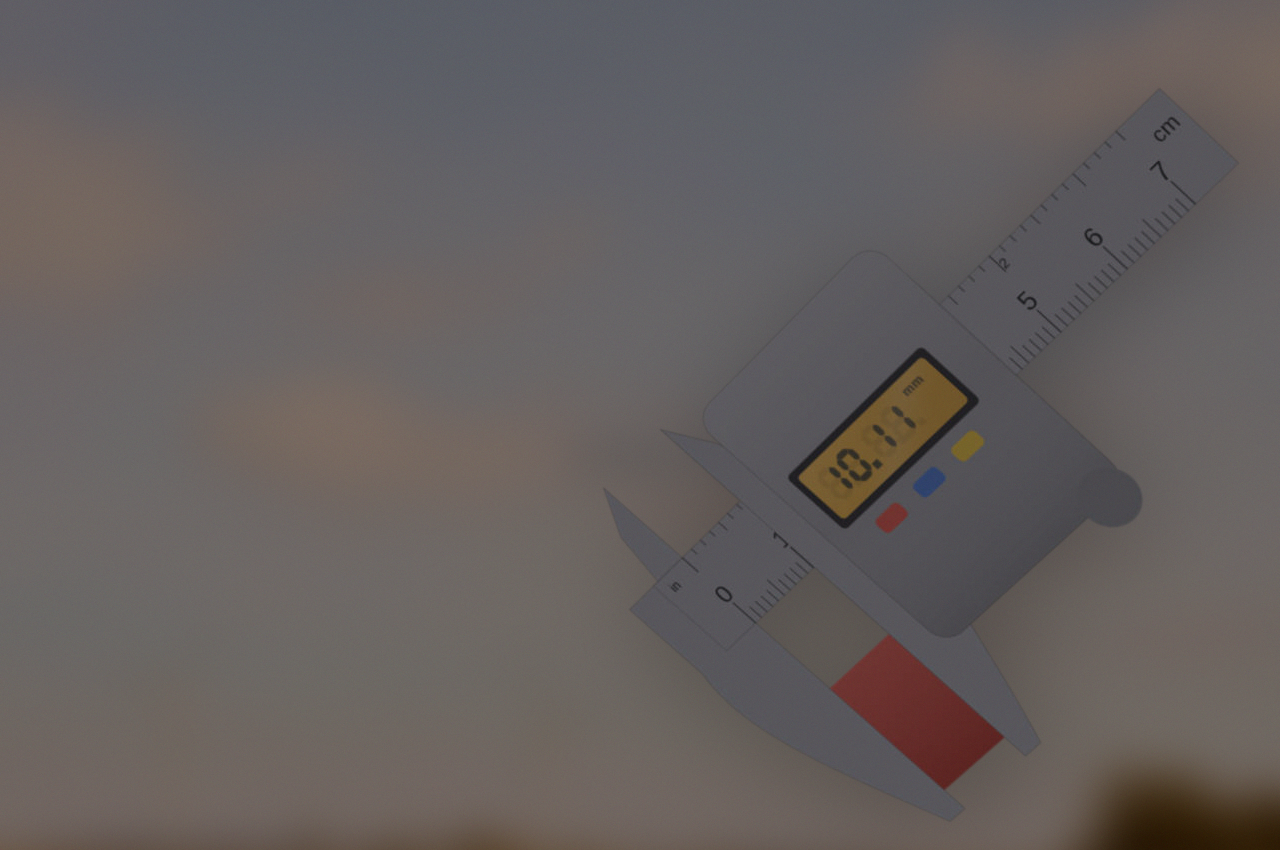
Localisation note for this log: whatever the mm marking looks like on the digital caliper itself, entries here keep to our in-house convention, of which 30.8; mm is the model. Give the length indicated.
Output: 10.11; mm
